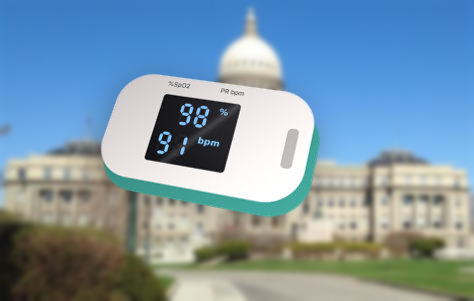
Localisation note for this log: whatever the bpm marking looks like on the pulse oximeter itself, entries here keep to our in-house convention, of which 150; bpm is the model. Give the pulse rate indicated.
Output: 91; bpm
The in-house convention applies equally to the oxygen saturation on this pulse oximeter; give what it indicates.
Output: 98; %
